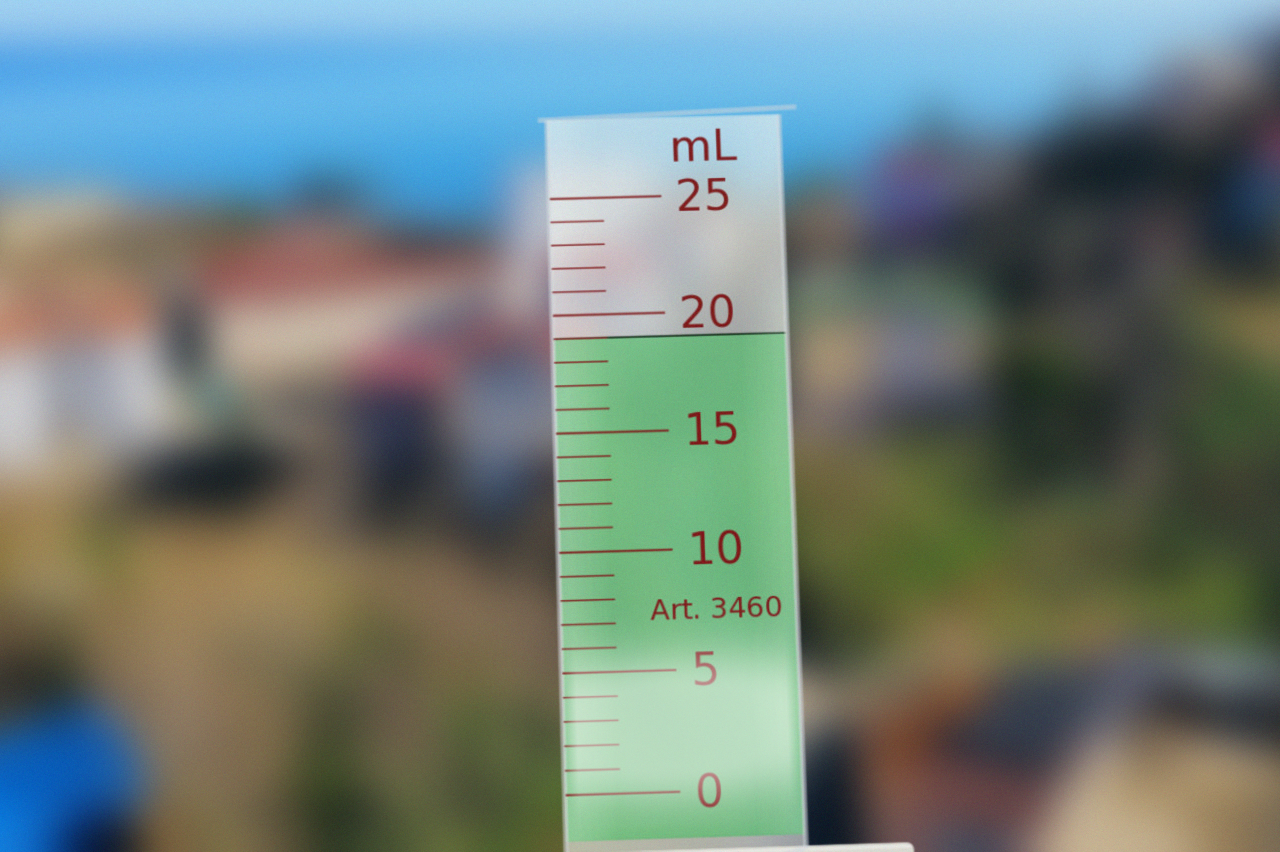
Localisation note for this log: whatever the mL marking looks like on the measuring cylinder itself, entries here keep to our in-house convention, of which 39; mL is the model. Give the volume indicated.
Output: 19; mL
